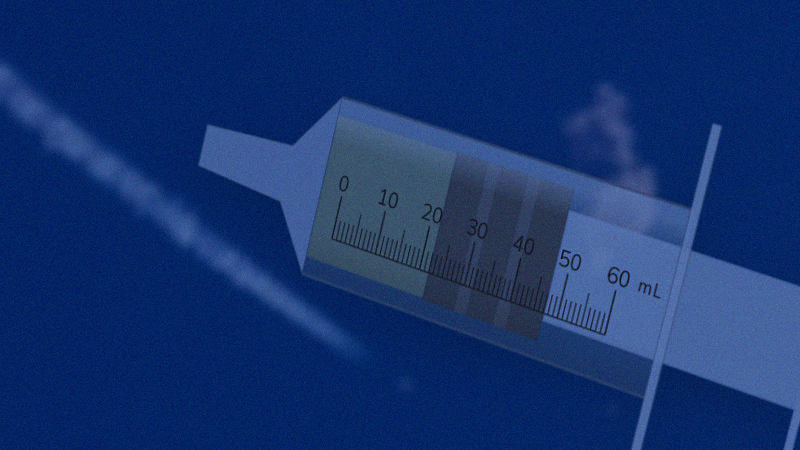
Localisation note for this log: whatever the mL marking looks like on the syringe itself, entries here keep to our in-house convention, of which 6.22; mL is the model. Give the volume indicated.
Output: 22; mL
